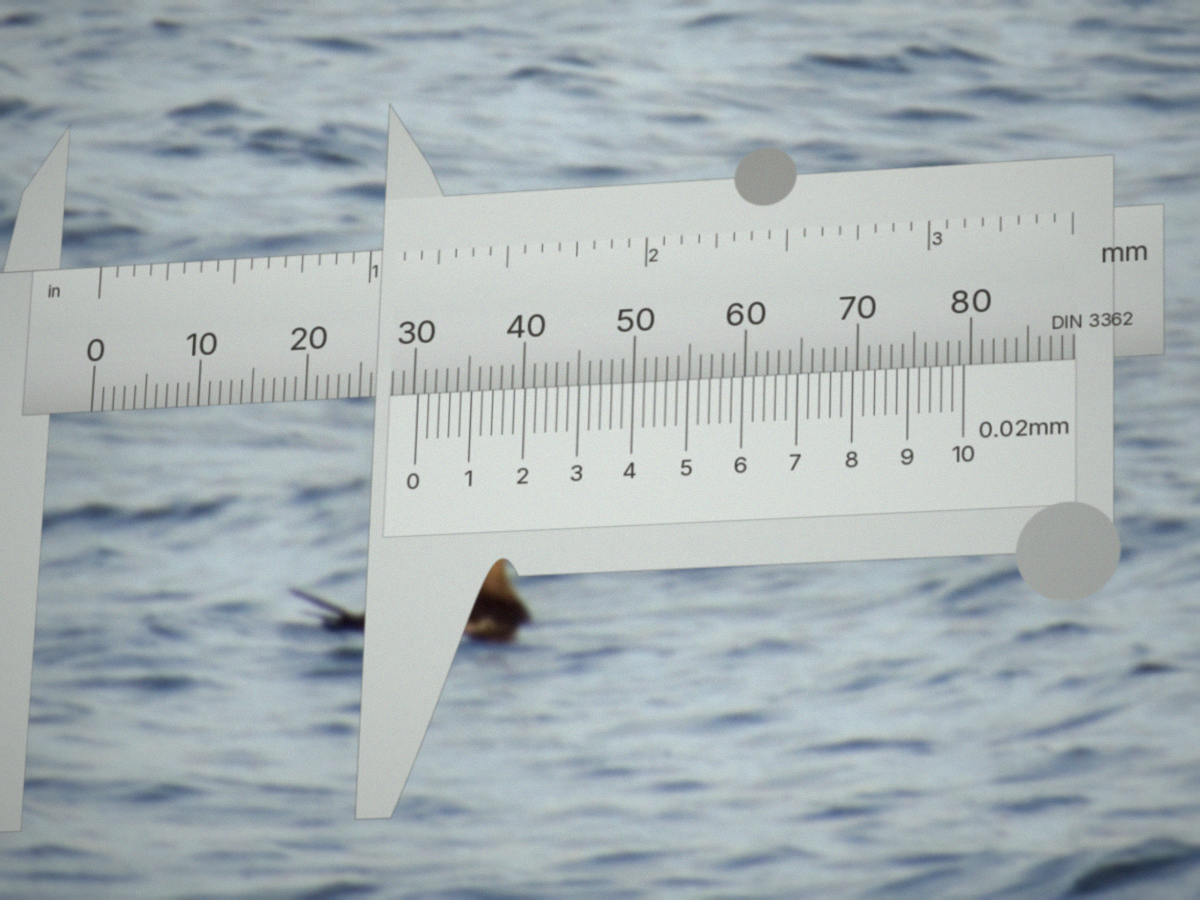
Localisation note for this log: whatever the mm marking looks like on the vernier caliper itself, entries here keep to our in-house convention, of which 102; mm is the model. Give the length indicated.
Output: 30.4; mm
